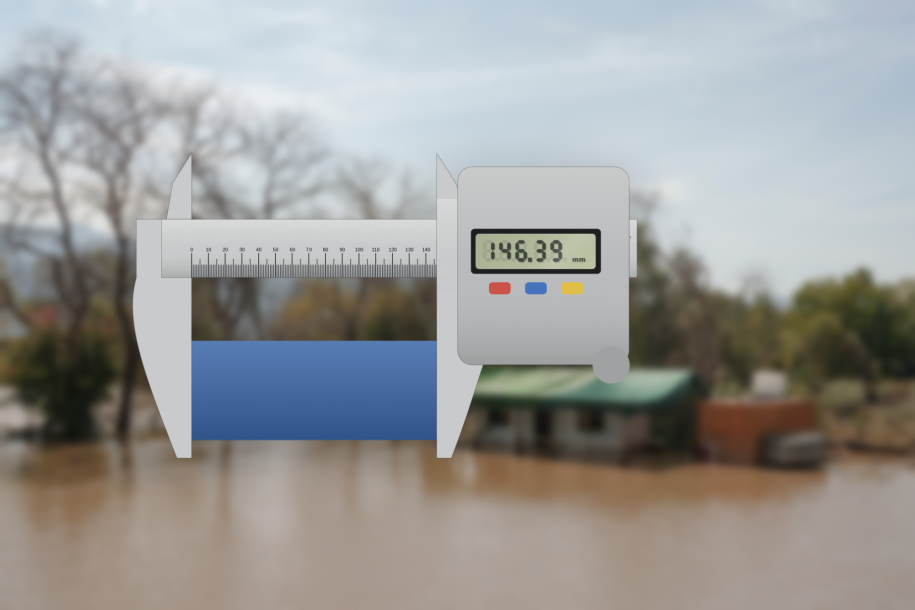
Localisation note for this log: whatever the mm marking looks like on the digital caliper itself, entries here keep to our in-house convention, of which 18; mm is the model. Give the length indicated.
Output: 146.39; mm
